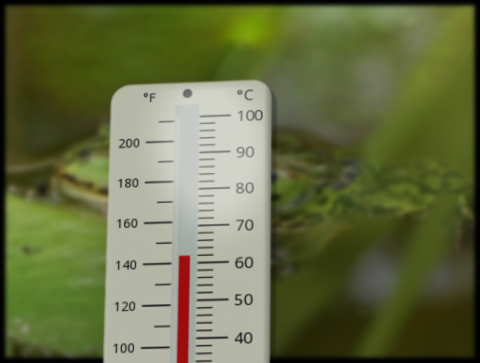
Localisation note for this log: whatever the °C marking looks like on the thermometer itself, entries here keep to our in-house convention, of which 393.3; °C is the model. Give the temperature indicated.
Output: 62; °C
